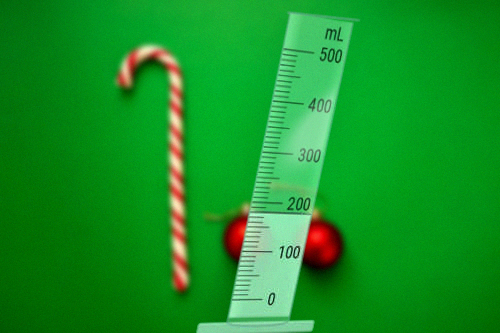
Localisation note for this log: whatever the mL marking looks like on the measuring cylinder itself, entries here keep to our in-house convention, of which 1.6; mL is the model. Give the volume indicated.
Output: 180; mL
